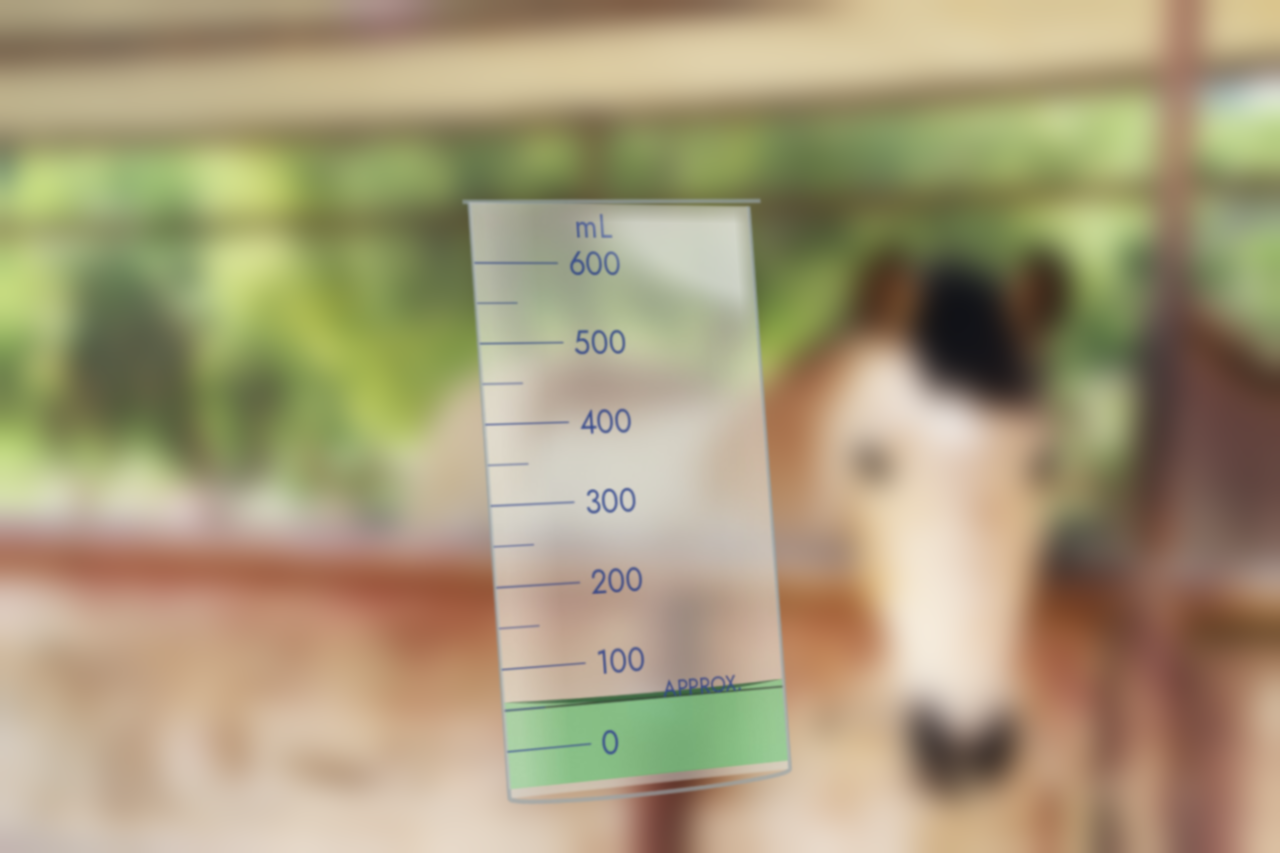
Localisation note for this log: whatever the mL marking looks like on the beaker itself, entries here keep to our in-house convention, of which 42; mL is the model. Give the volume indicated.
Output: 50; mL
